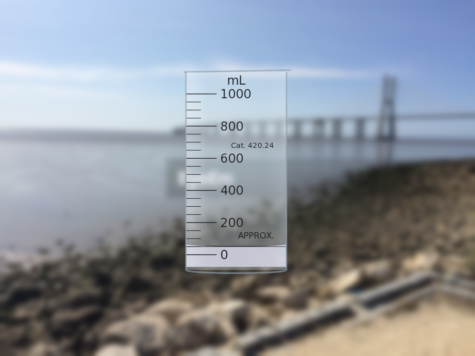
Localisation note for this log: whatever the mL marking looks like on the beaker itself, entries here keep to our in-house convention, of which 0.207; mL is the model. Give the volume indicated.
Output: 50; mL
